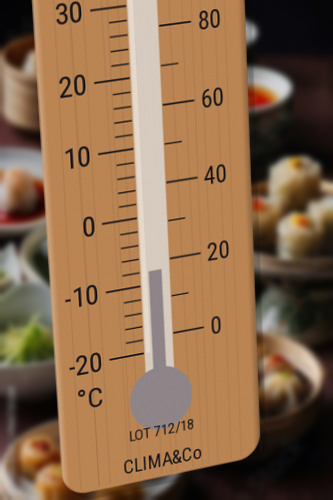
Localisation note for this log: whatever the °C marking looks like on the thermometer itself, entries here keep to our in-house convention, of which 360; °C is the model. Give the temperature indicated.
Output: -8; °C
